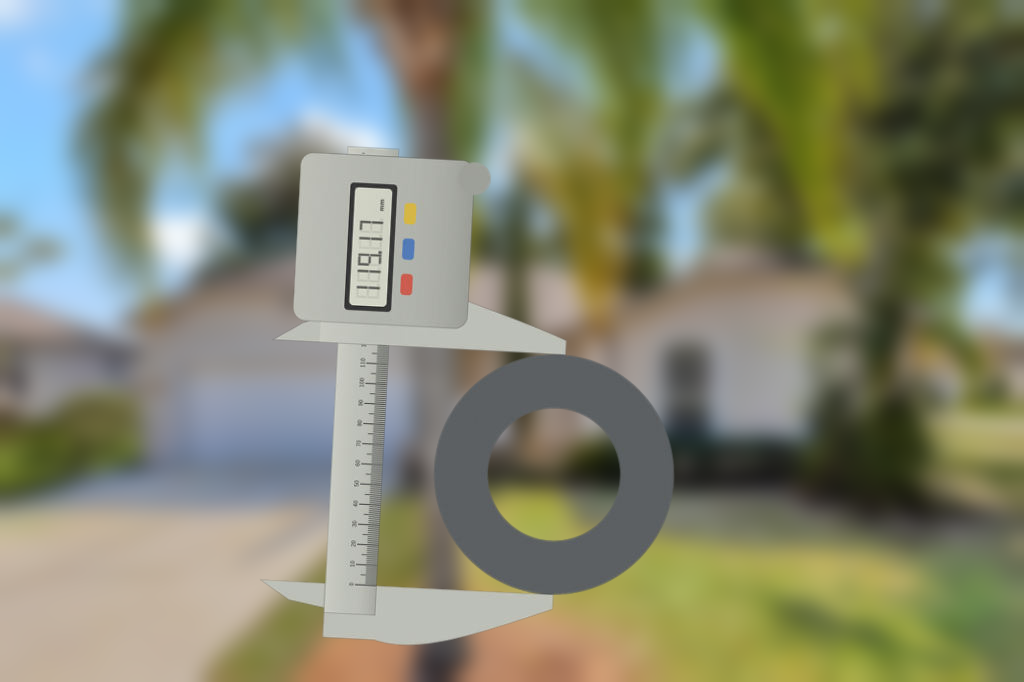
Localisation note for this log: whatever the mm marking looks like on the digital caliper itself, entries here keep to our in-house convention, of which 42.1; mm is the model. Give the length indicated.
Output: 119.17; mm
